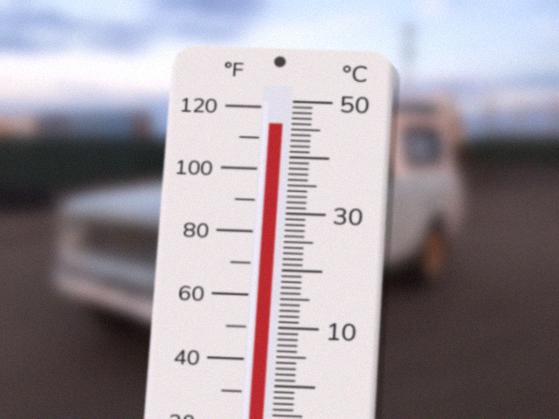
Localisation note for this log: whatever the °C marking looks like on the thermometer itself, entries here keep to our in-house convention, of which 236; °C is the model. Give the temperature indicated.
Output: 46; °C
